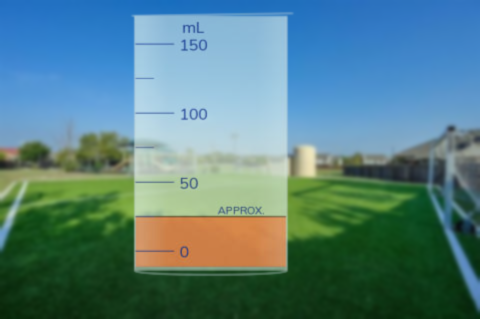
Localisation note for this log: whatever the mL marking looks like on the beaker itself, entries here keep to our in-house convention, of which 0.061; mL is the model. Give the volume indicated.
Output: 25; mL
